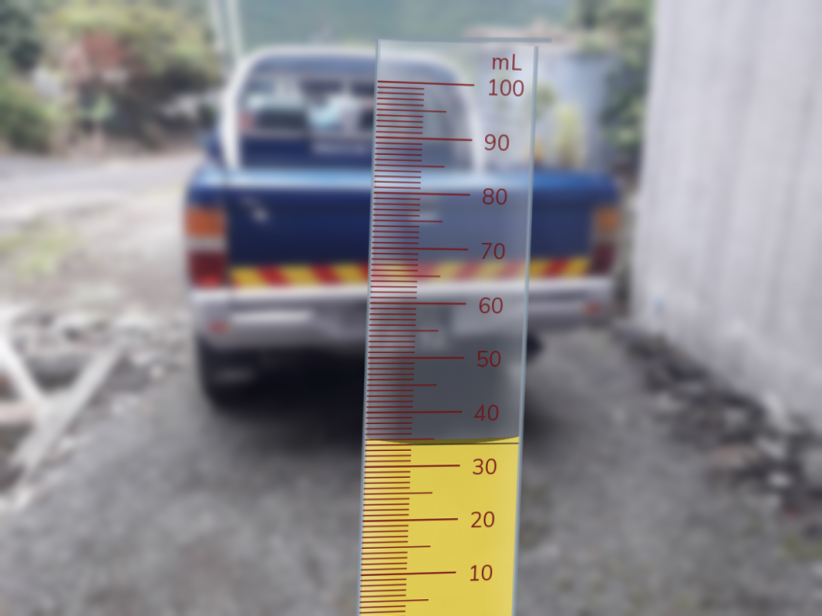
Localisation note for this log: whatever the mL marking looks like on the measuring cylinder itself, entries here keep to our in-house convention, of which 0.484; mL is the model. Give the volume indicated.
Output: 34; mL
